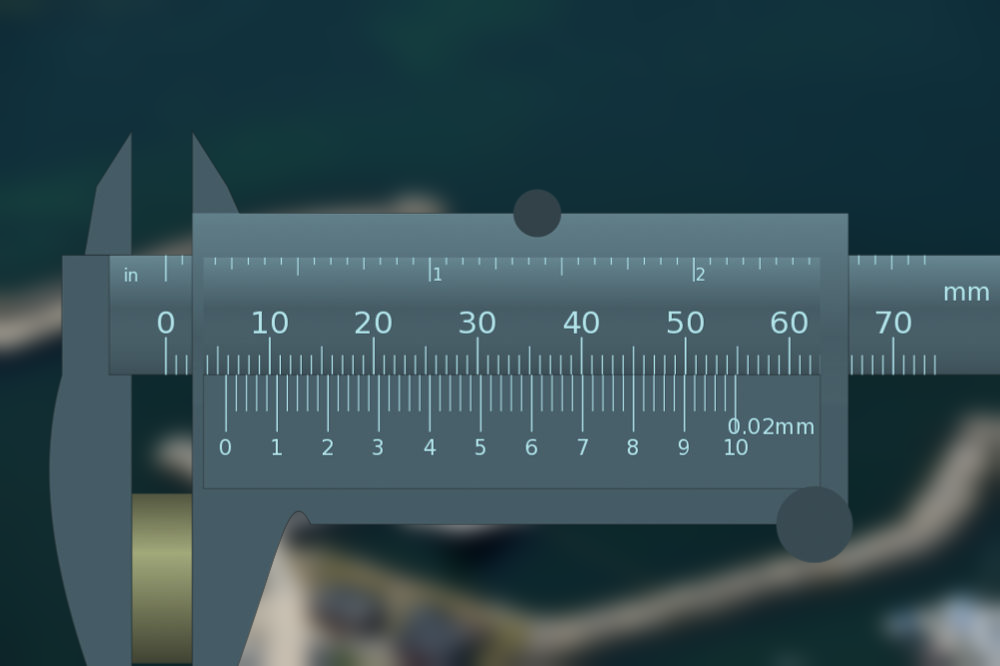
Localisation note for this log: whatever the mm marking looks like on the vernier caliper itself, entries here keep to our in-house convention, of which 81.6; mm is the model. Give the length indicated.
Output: 5.8; mm
